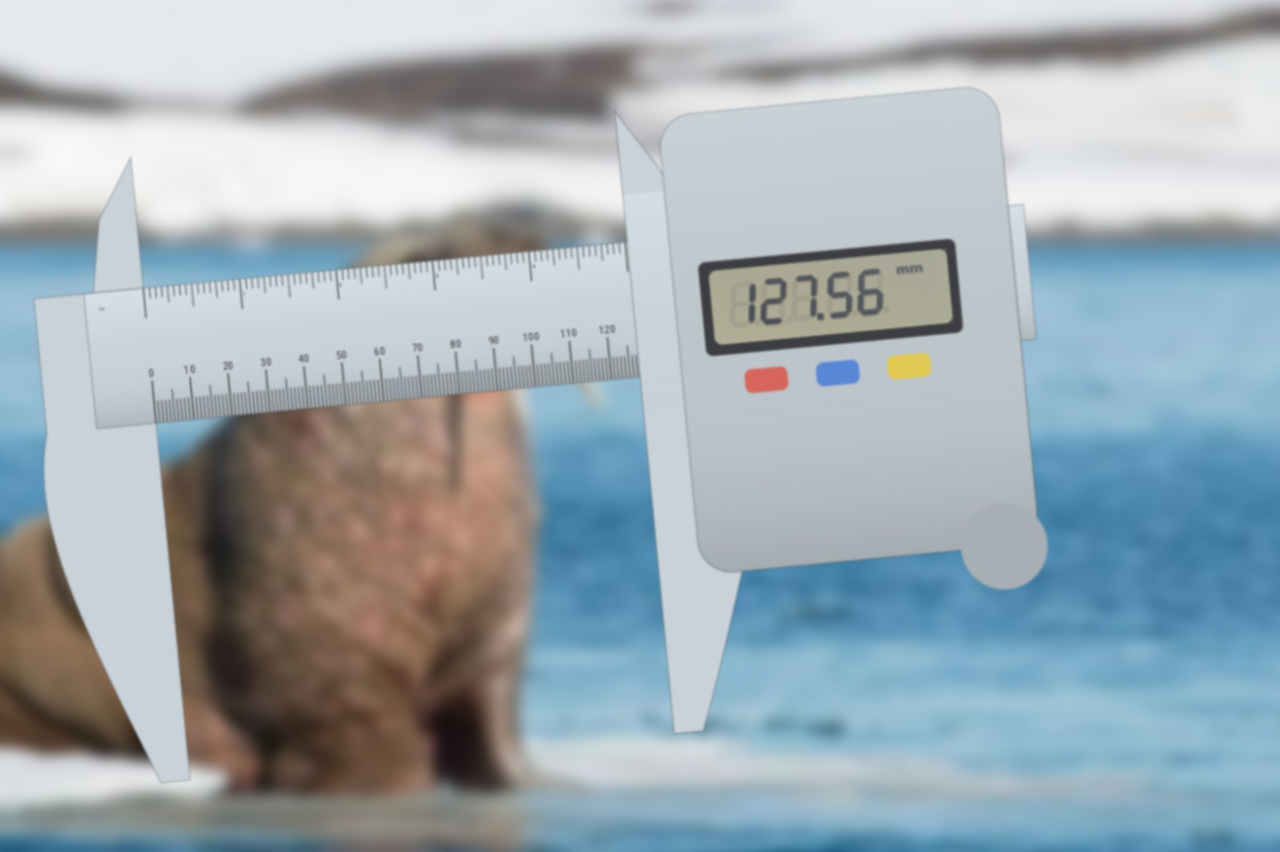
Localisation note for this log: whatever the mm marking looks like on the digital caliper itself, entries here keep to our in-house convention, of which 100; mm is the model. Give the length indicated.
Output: 127.56; mm
